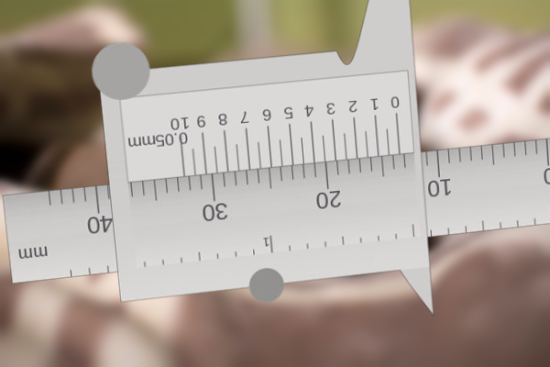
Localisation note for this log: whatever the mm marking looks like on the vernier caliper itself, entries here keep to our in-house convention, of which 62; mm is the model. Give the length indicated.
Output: 13.4; mm
